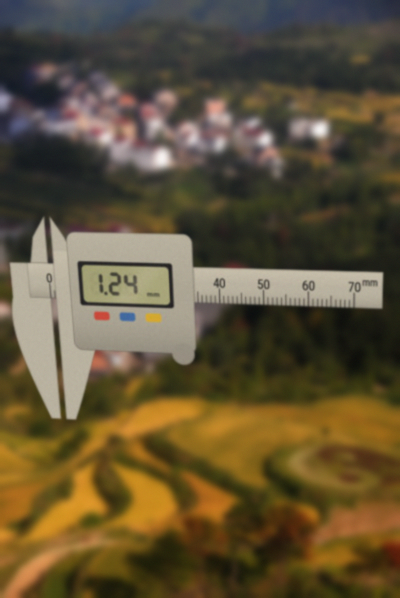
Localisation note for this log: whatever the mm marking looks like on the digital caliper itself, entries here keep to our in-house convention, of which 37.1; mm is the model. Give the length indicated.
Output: 1.24; mm
